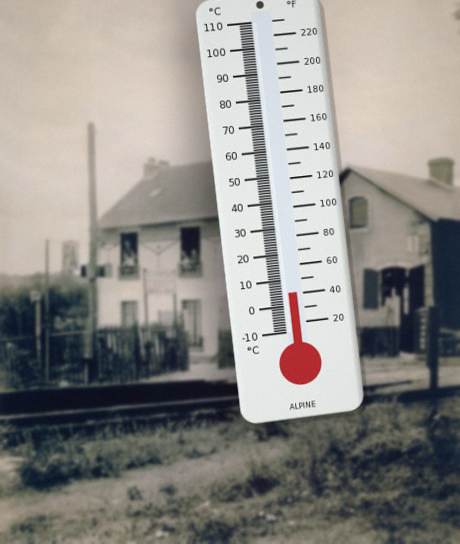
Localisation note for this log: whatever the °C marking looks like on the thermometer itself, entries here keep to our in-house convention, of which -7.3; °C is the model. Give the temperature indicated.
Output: 5; °C
